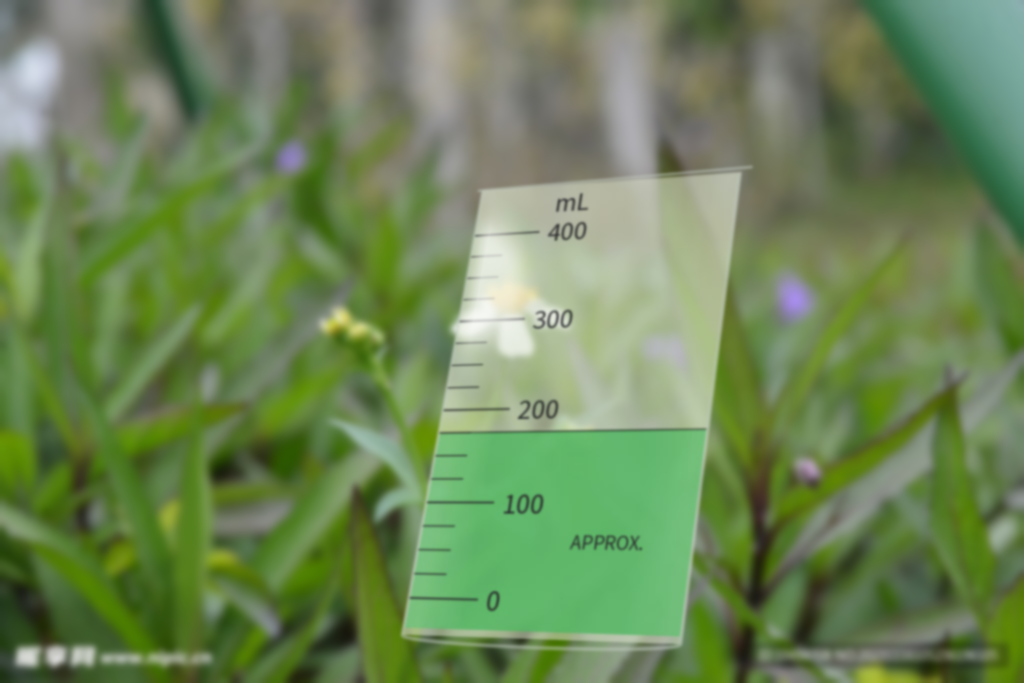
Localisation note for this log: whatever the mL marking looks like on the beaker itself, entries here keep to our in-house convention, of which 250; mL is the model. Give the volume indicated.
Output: 175; mL
